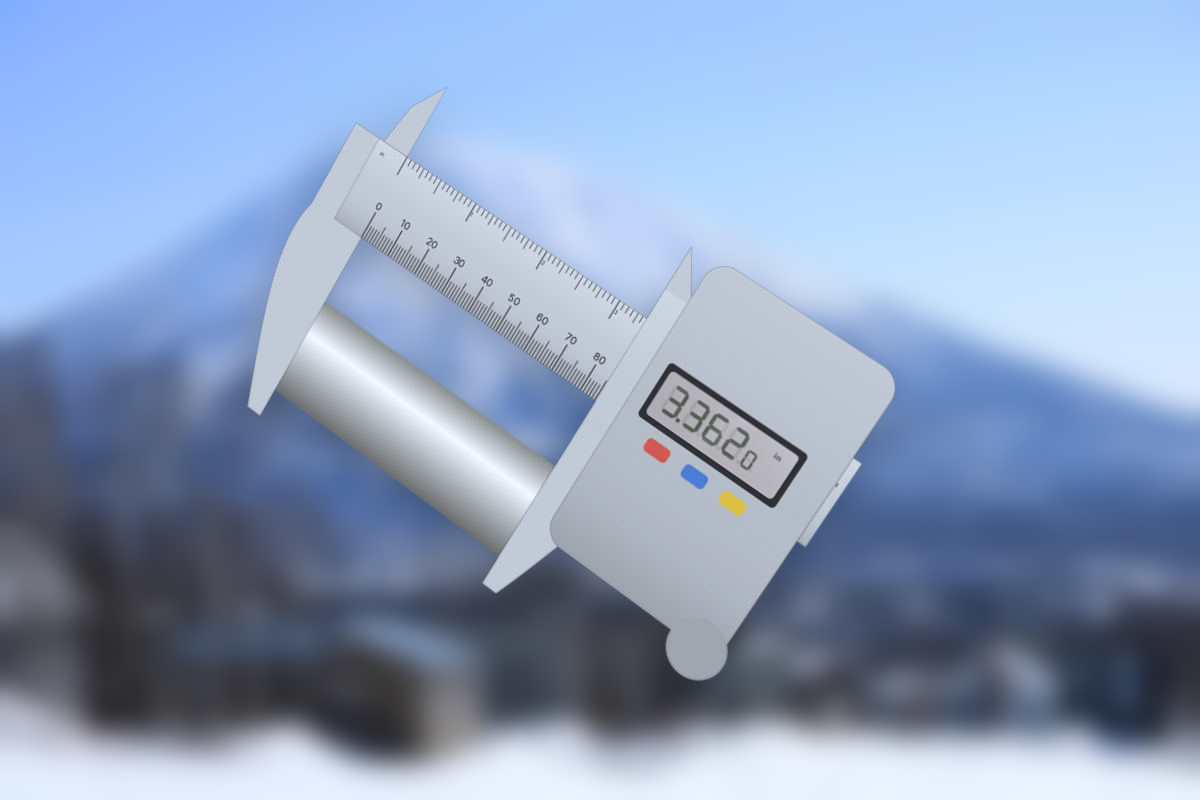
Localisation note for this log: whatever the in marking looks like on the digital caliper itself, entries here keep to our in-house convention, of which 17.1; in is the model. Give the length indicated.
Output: 3.3620; in
